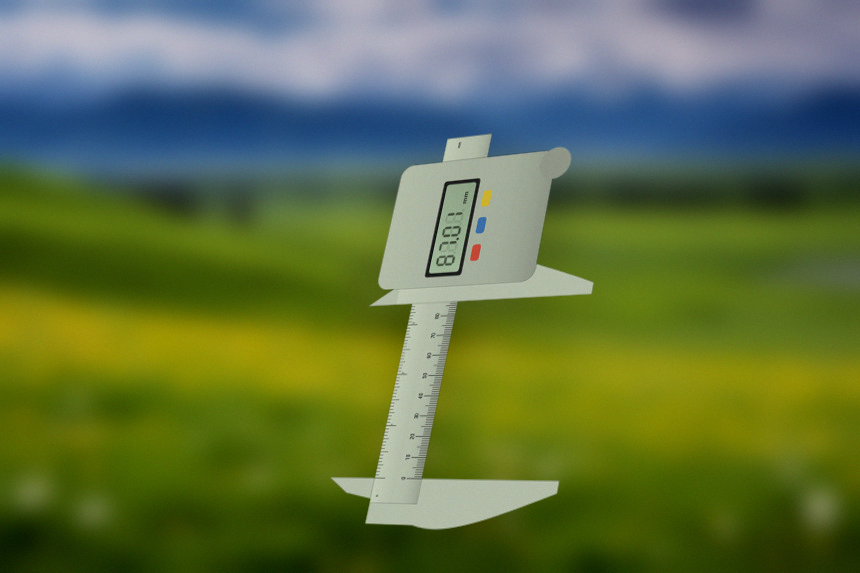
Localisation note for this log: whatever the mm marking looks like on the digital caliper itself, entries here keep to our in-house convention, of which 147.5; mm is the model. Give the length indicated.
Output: 87.01; mm
